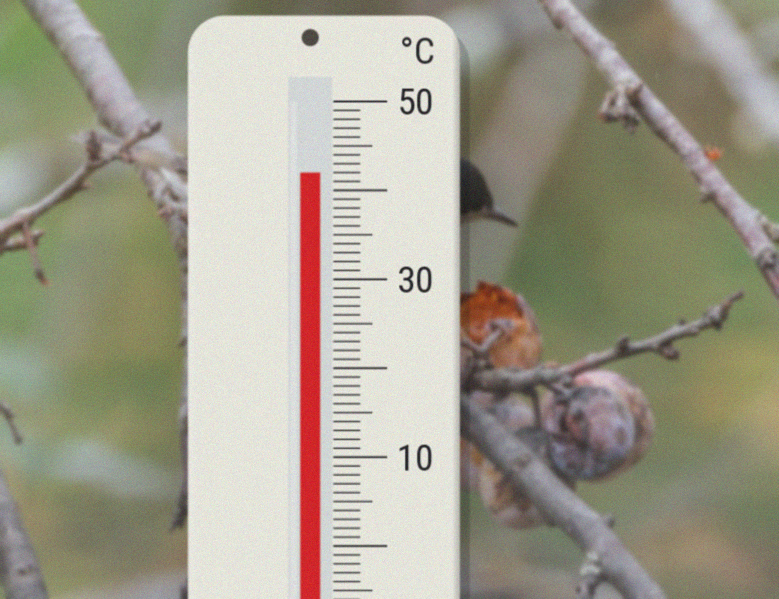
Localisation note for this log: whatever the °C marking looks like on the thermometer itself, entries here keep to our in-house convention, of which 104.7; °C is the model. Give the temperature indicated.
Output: 42; °C
